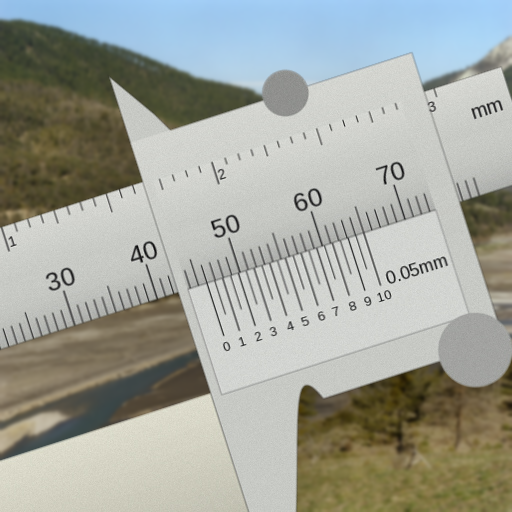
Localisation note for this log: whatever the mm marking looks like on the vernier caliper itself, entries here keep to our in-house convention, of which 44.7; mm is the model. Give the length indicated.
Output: 46.0; mm
